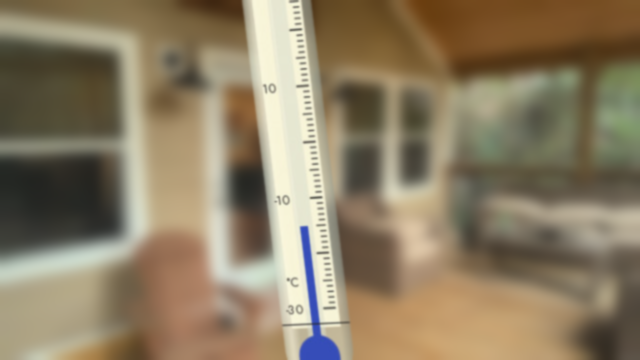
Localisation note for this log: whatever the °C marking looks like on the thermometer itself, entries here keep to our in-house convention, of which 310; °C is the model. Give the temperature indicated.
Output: -15; °C
